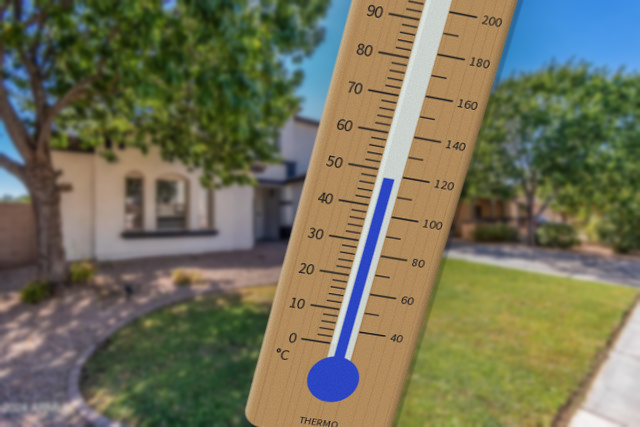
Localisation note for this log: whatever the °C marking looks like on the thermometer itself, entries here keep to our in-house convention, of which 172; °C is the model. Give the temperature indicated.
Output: 48; °C
